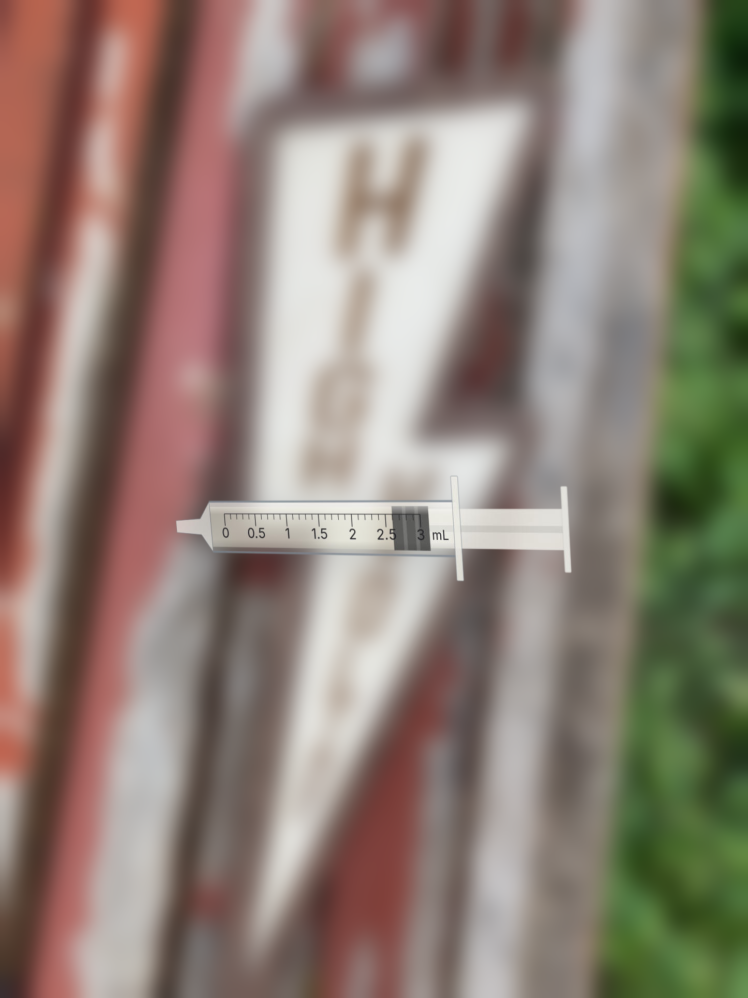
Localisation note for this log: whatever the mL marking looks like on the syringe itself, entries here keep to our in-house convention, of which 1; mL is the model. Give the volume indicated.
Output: 2.6; mL
